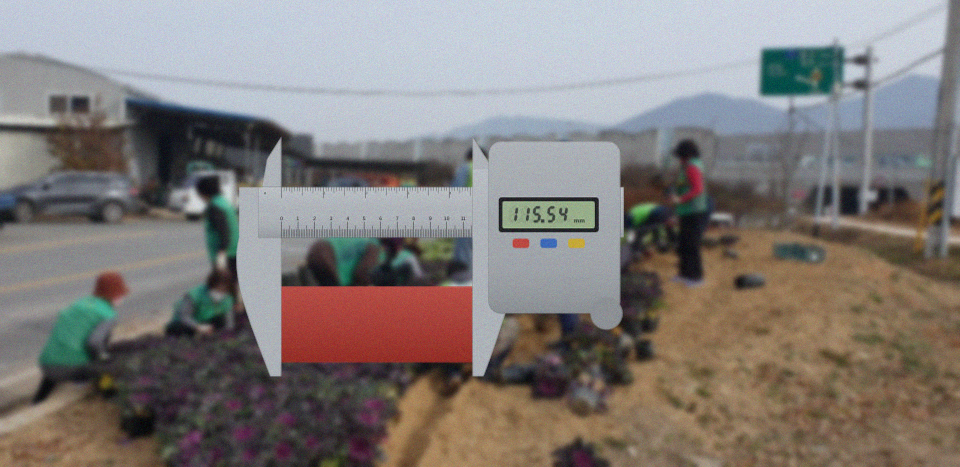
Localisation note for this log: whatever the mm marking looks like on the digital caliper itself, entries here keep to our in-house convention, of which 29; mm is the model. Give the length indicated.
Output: 115.54; mm
